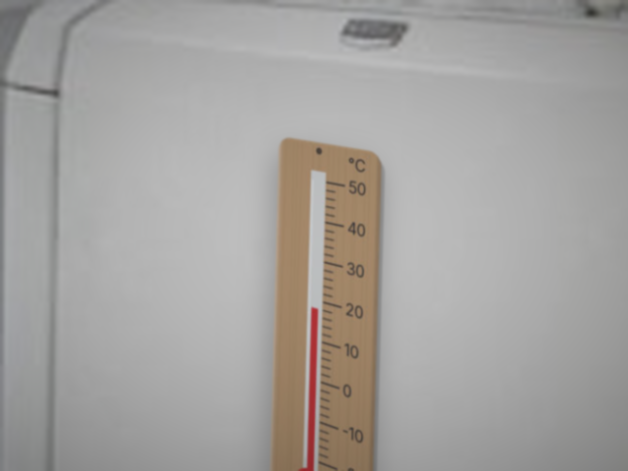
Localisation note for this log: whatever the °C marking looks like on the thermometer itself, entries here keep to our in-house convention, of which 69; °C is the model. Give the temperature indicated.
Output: 18; °C
